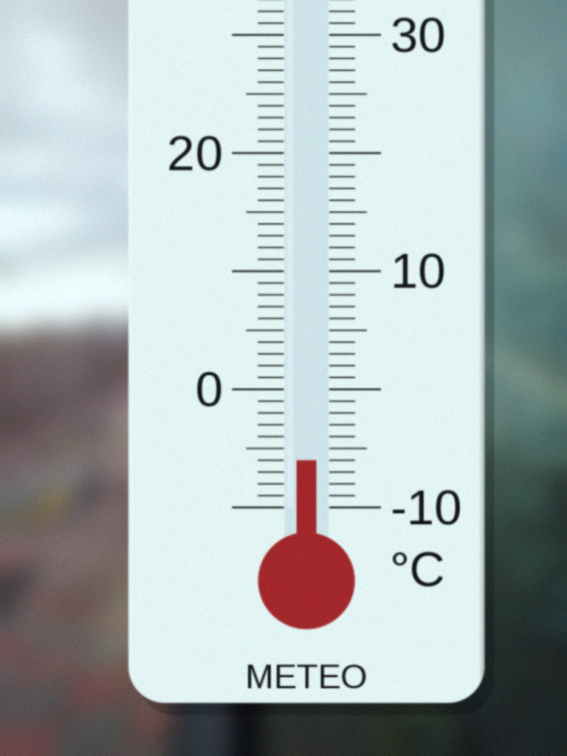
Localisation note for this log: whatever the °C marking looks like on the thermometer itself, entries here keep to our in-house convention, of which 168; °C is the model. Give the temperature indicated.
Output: -6; °C
